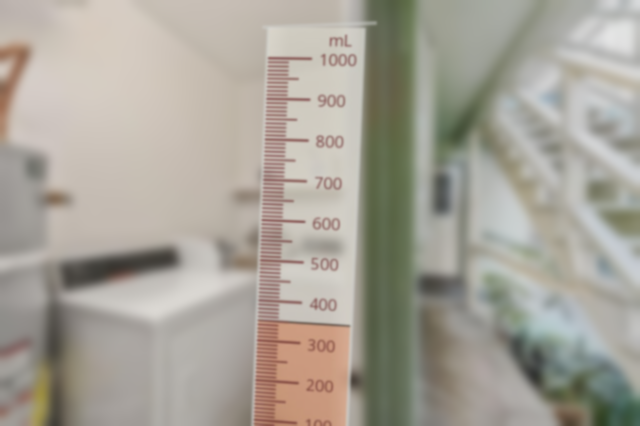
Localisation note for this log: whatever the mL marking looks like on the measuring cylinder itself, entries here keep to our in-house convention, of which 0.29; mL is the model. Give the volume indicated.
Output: 350; mL
